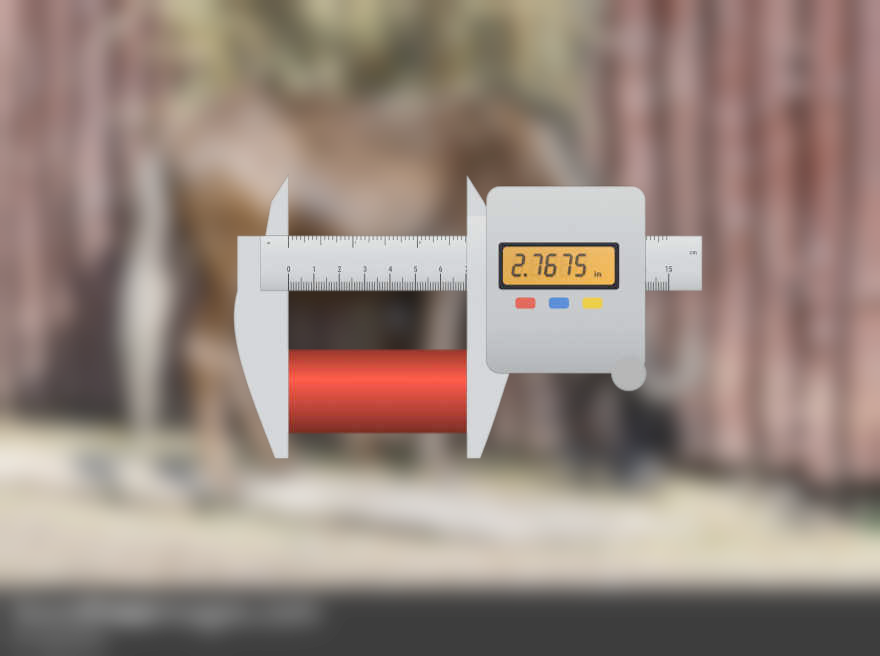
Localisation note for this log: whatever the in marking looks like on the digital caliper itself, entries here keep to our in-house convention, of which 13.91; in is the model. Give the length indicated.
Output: 2.7675; in
